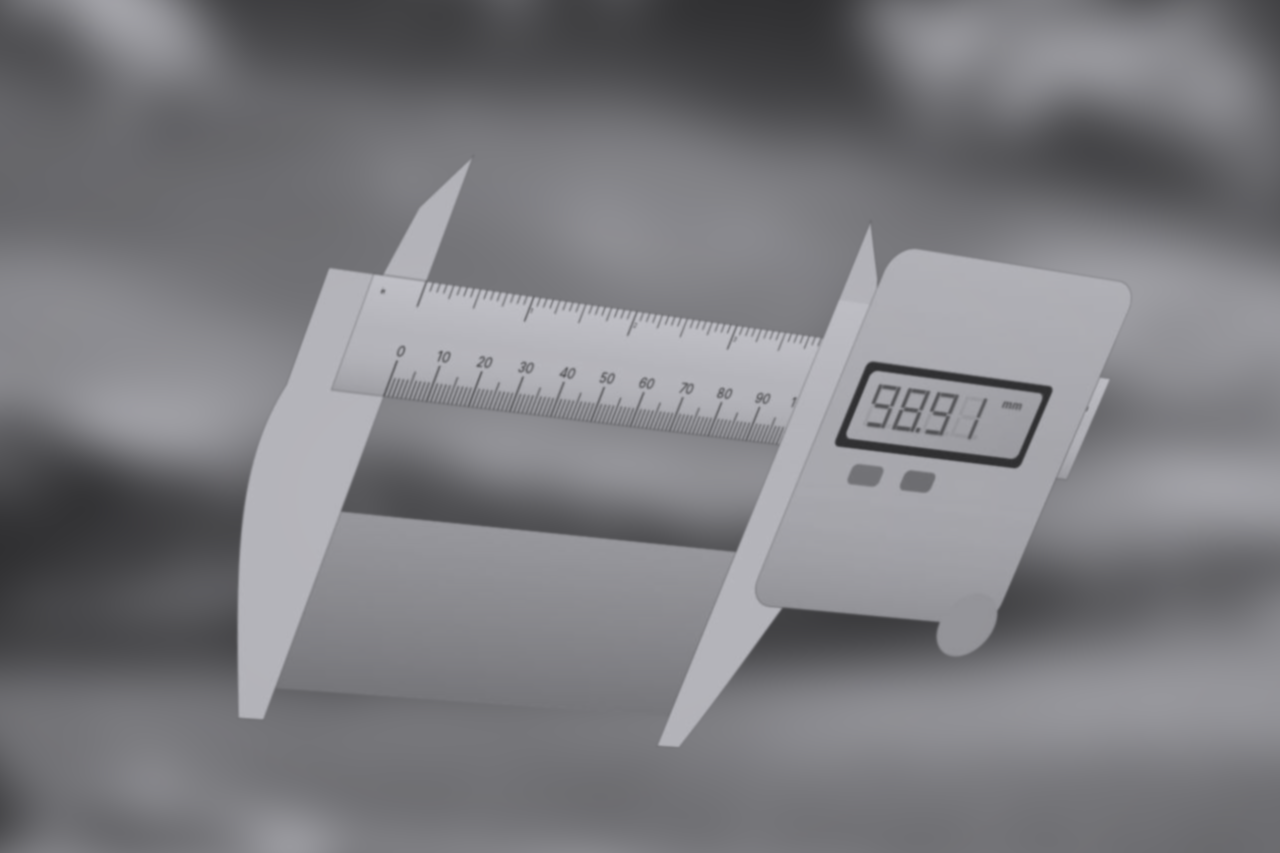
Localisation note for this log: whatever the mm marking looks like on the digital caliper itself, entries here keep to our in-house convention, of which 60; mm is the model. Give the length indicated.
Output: 98.91; mm
